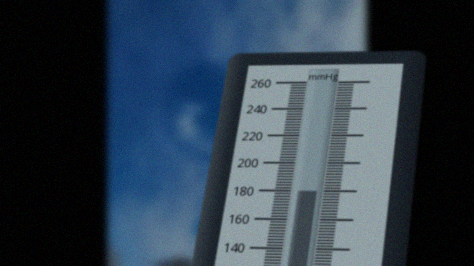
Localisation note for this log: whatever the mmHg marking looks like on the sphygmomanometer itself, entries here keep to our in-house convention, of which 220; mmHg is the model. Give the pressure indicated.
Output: 180; mmHg
